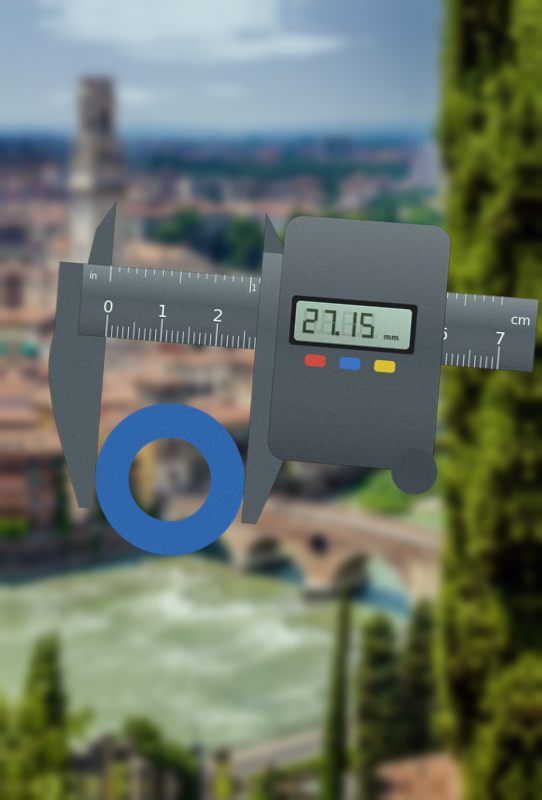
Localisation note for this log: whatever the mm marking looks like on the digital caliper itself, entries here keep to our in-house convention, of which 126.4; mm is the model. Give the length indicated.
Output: 27.15; mm
